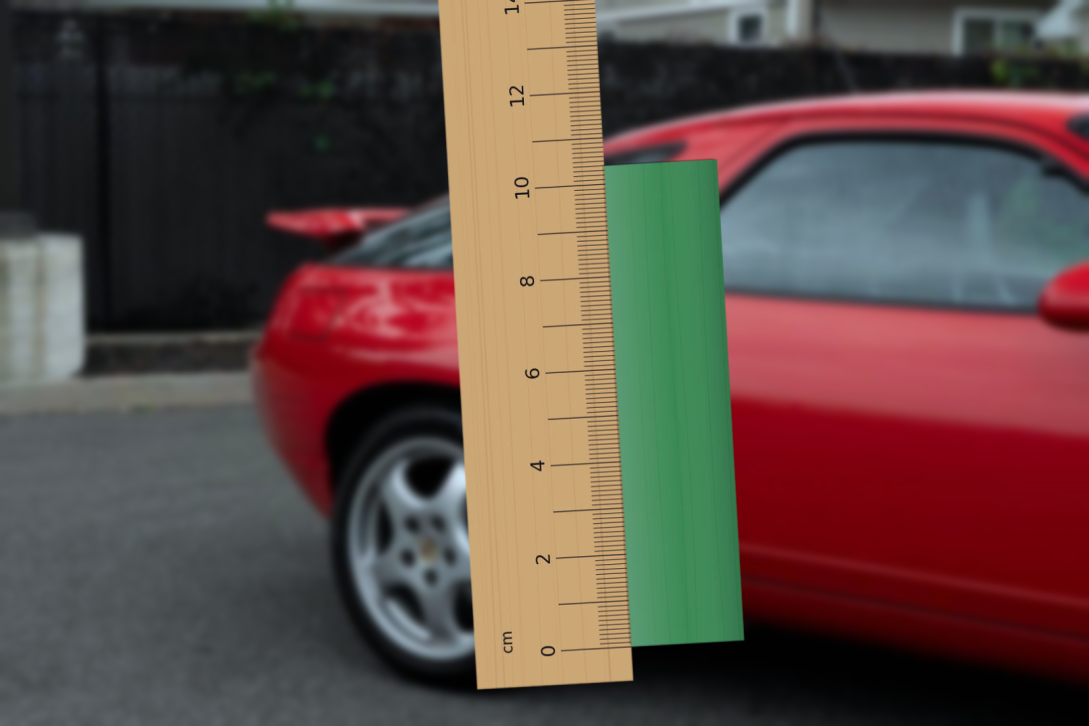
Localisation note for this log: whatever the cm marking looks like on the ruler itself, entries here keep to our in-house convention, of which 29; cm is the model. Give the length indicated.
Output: 10.4; cm
